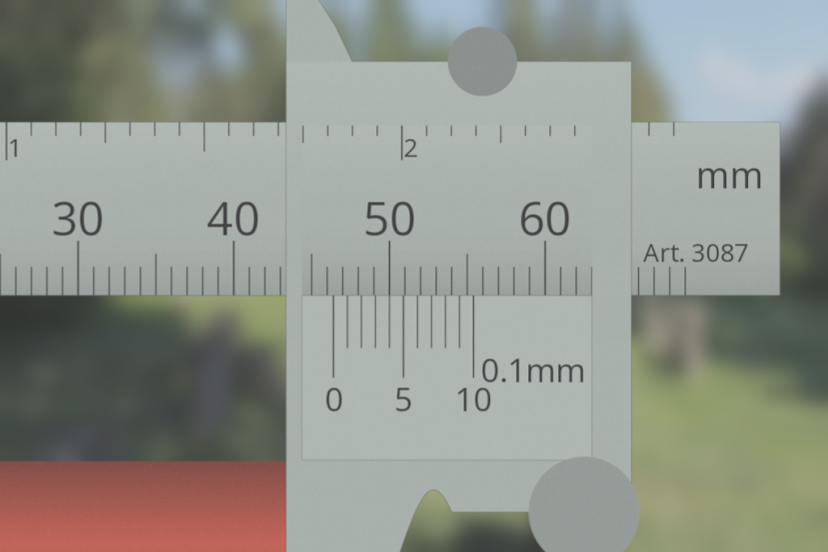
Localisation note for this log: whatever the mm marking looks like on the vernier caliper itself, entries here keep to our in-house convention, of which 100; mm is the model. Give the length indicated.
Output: 46.4; mm
